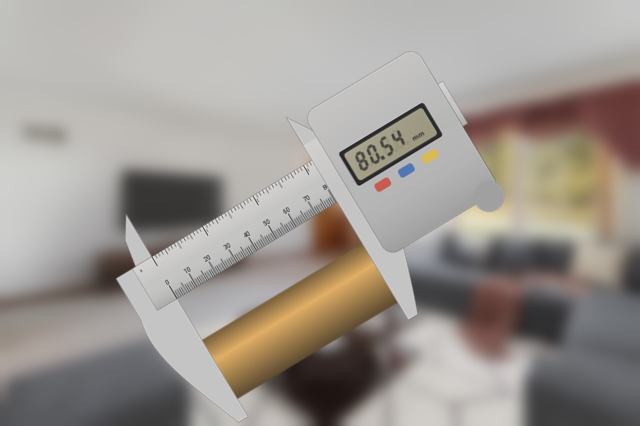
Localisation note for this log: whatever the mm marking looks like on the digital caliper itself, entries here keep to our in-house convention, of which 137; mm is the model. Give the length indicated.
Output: 80.54; mm
